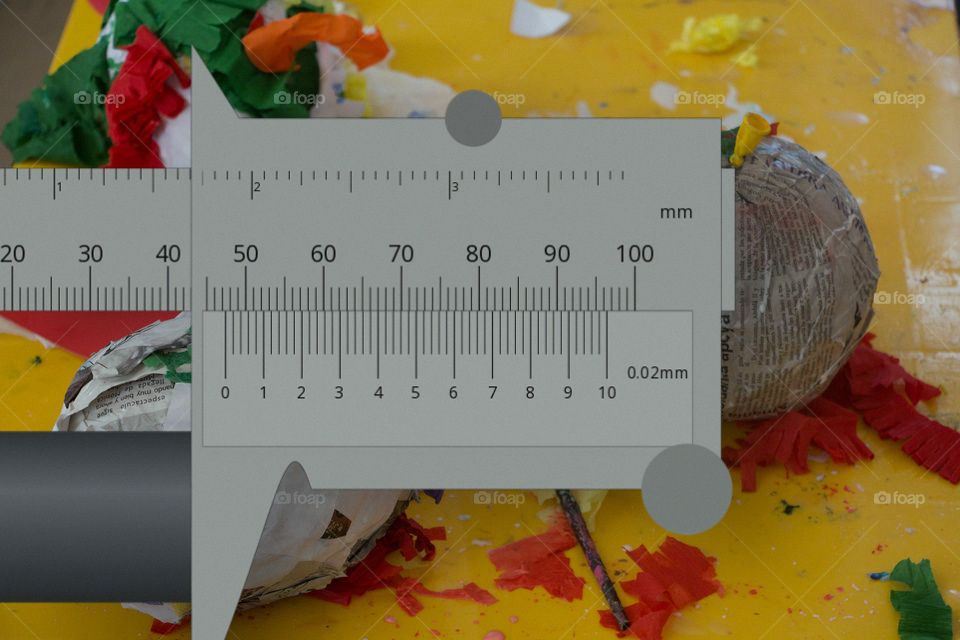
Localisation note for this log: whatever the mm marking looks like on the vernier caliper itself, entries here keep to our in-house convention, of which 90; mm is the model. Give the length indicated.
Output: 47.4; mm
